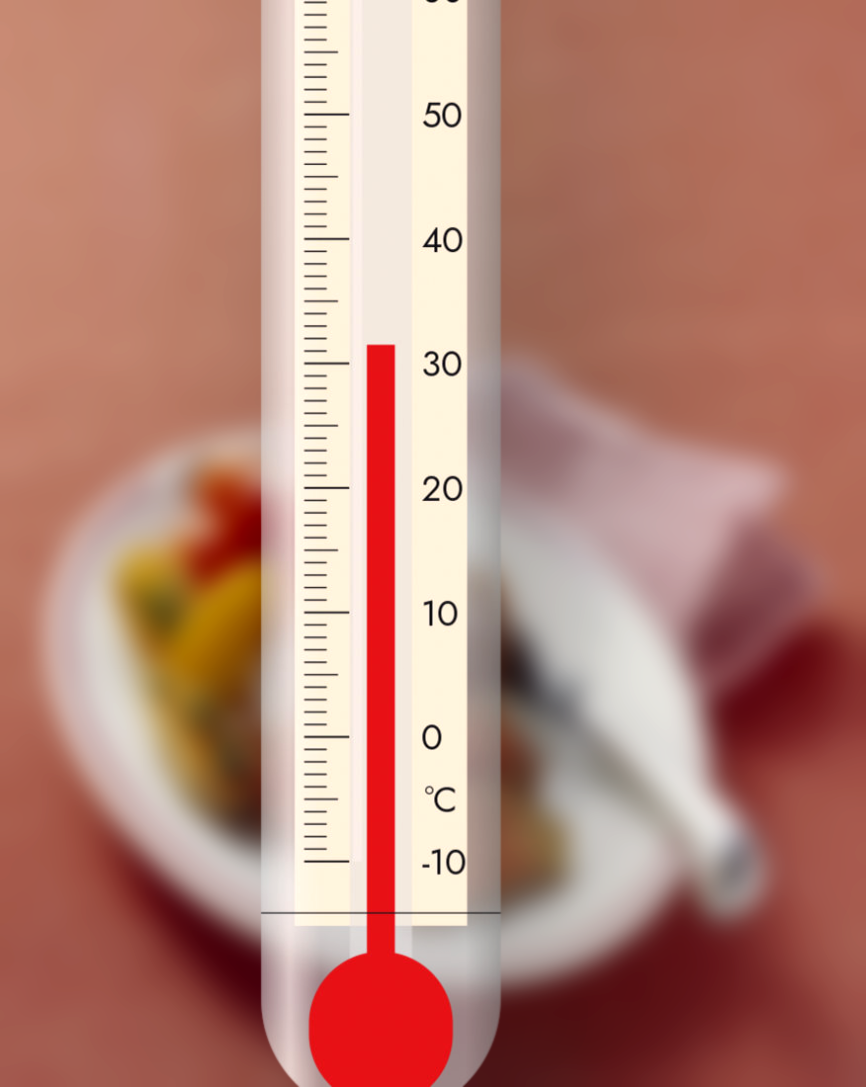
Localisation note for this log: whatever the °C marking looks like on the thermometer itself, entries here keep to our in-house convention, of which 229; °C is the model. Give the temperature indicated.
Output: 31.5; °C
